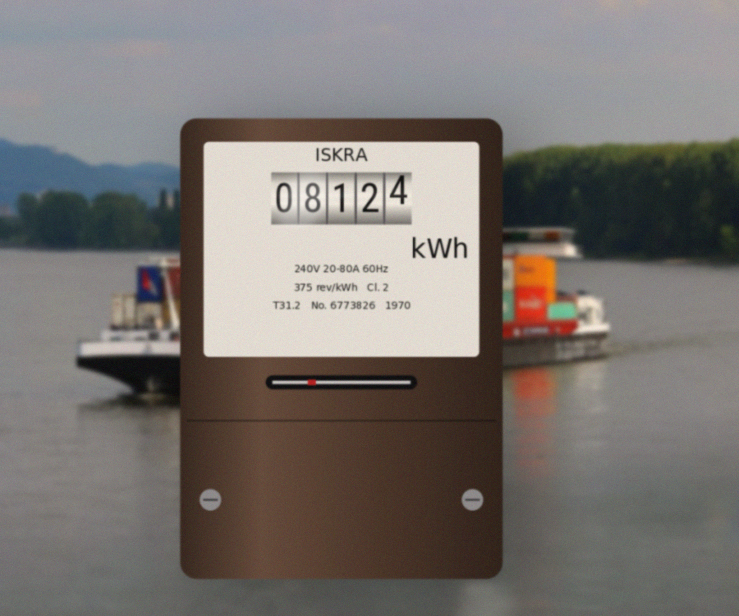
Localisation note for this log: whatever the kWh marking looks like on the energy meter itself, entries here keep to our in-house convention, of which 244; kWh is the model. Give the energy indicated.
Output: 8124; kWh
